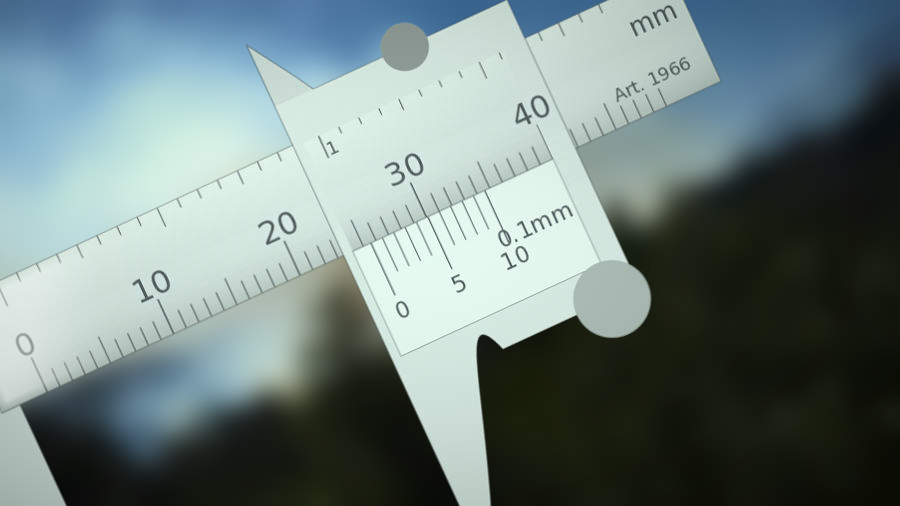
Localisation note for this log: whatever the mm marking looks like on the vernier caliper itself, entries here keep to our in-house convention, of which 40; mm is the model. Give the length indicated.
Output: 25.6; mm
